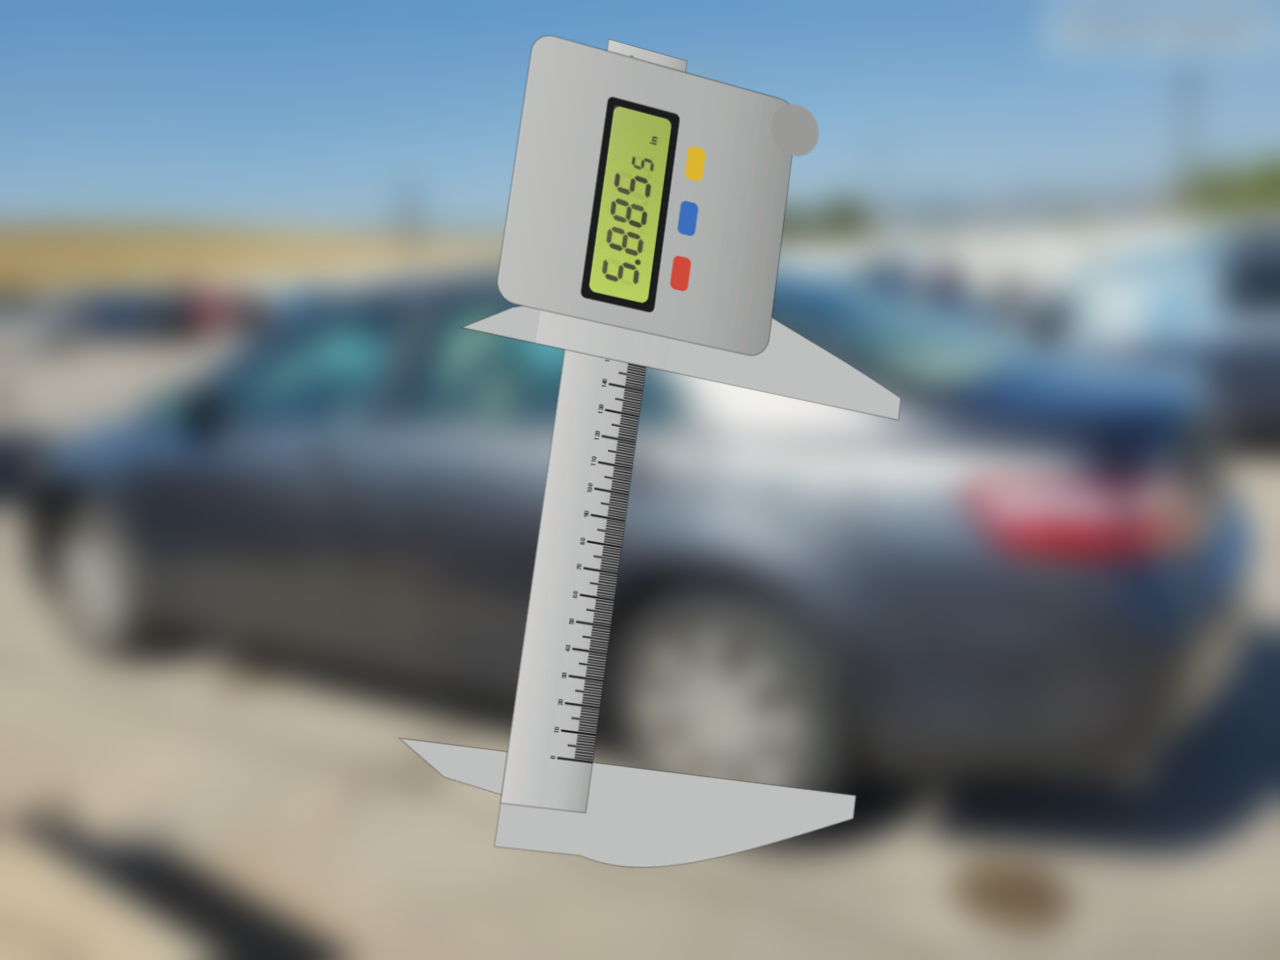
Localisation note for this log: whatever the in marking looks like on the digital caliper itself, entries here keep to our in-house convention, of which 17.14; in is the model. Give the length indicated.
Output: 5.8855; in
